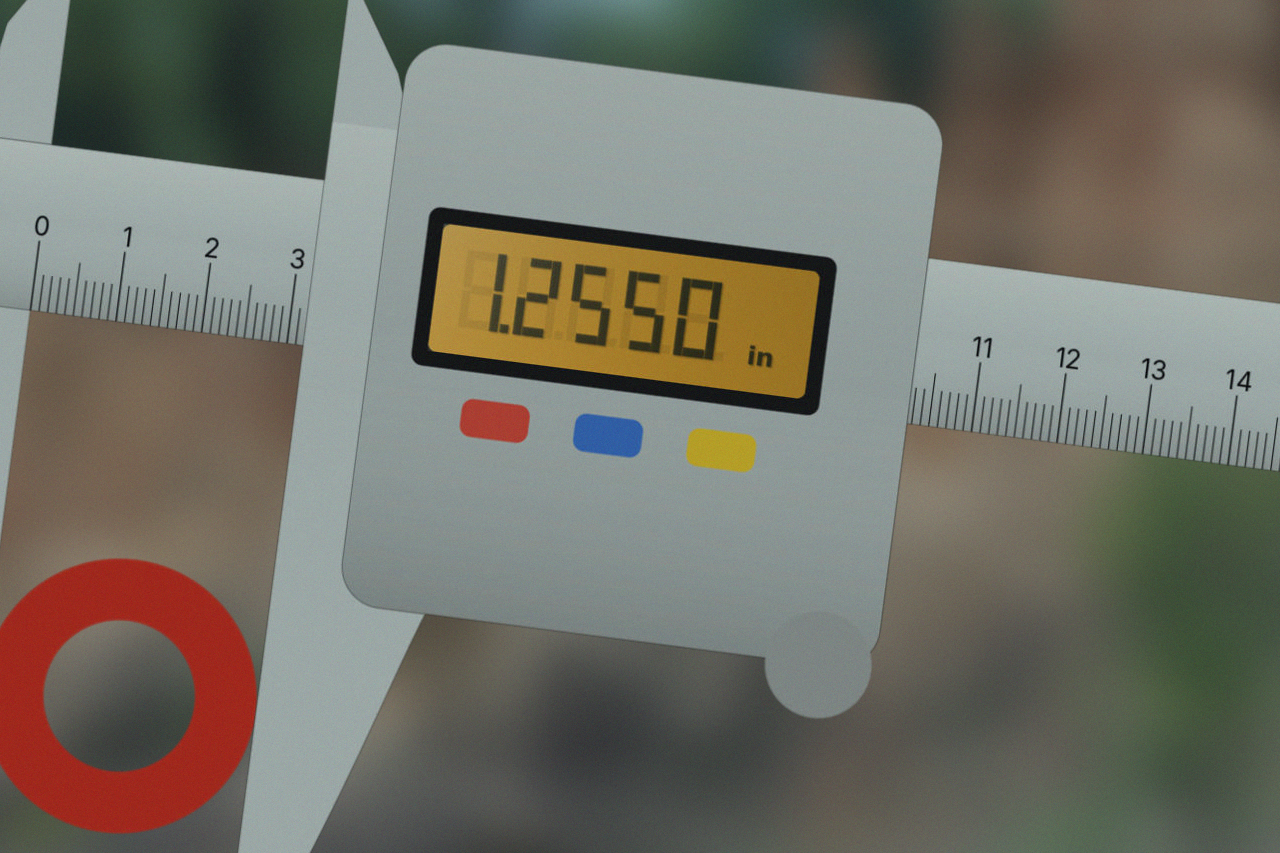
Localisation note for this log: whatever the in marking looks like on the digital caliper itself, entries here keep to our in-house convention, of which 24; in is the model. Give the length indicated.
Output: 1.2550; in
